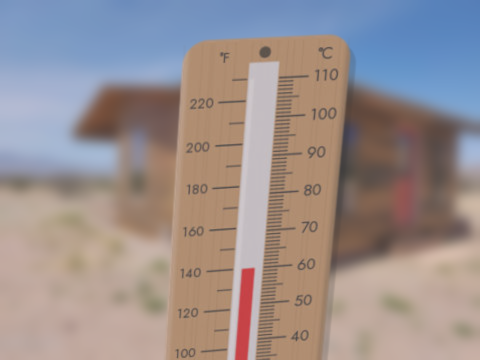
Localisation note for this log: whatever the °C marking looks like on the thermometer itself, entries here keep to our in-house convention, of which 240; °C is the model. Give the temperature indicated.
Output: 60; °C
